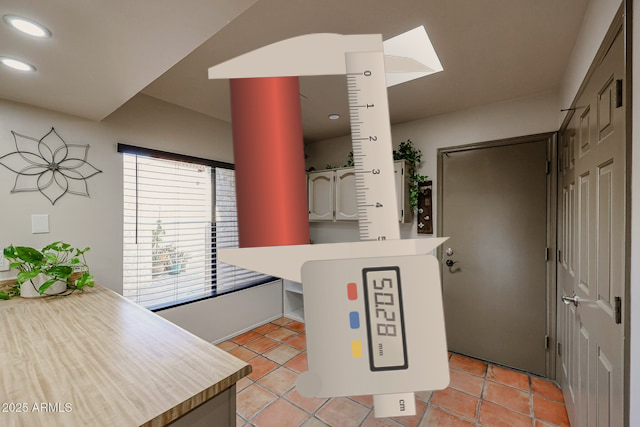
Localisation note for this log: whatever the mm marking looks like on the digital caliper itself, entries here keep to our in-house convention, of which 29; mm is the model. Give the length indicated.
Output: 50.28; mm
